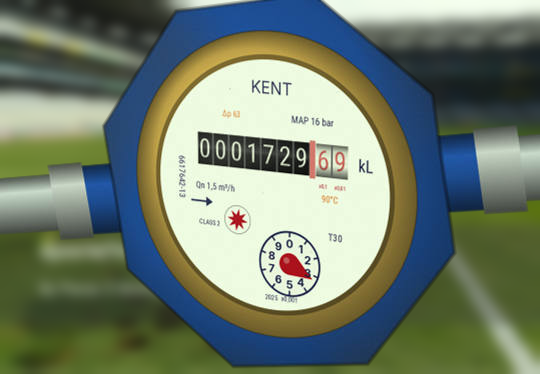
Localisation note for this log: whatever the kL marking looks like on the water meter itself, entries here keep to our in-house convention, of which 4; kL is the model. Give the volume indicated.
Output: 1729.693; kL
